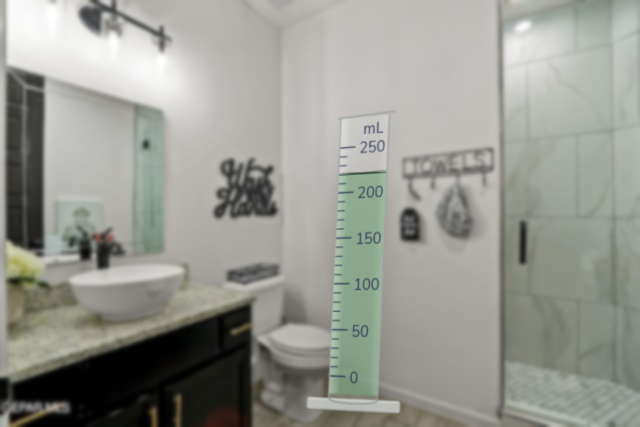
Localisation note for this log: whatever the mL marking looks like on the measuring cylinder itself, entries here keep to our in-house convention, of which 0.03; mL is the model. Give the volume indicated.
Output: 220; mL
